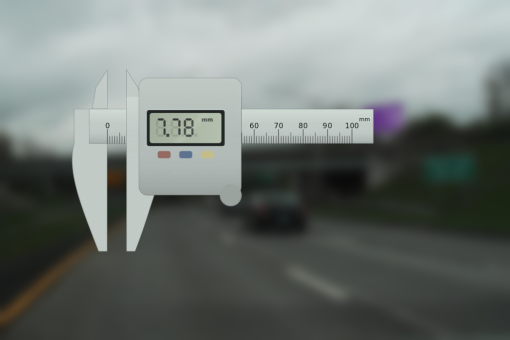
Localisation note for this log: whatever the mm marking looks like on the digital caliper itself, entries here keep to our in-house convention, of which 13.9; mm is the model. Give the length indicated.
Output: 7.78; mm
